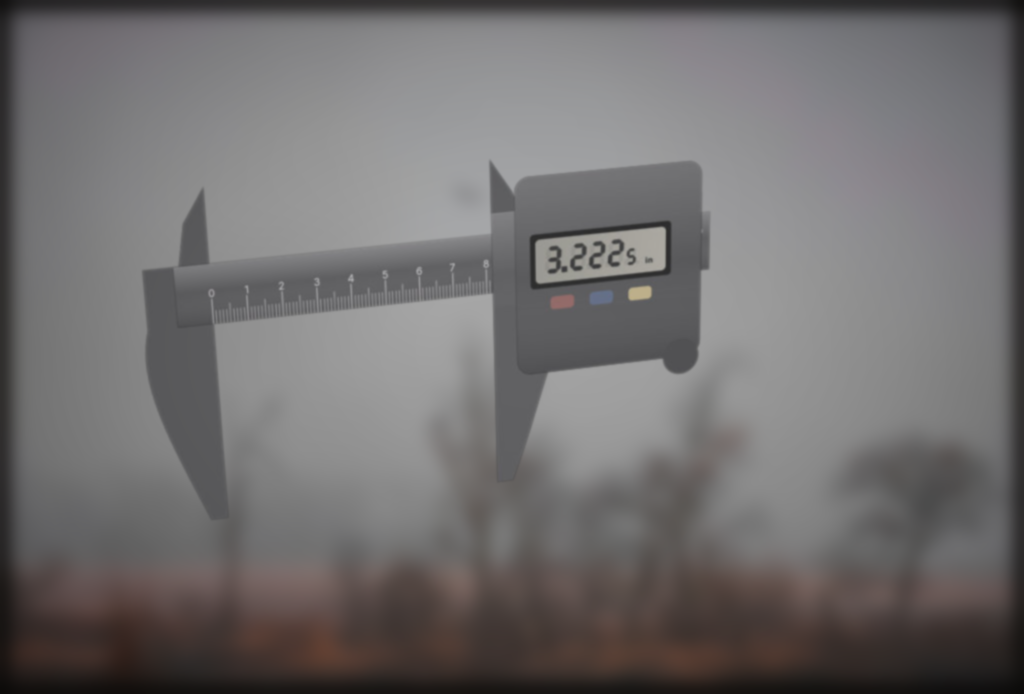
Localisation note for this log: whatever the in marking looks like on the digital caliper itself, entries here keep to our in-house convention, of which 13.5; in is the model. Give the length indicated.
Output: 3.2225; in
